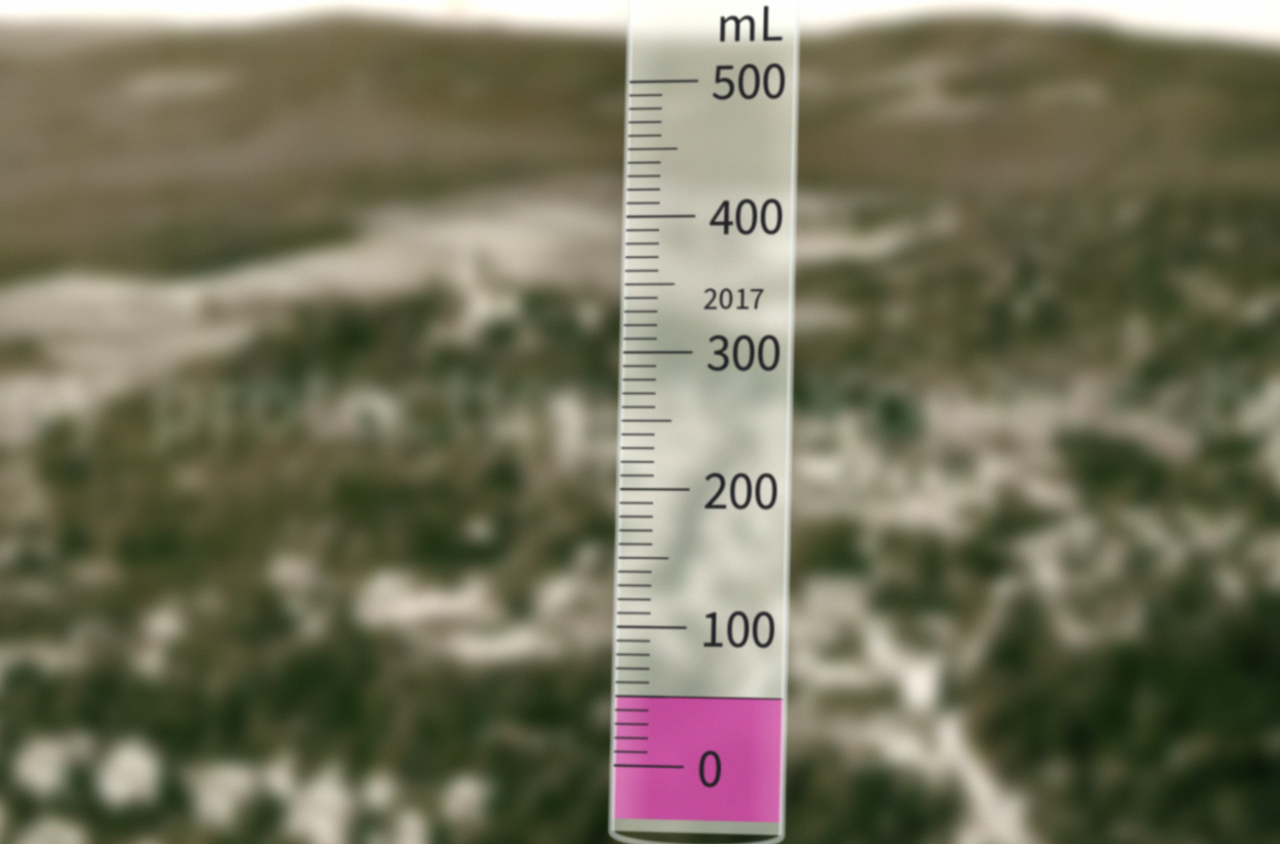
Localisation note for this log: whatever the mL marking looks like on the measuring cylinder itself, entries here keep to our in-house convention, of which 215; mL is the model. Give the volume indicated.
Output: 50; mL
